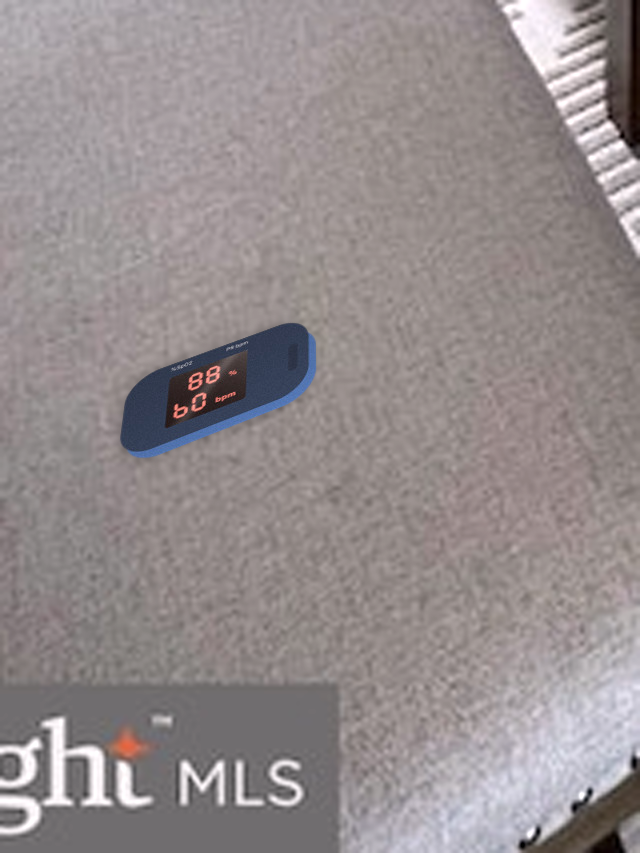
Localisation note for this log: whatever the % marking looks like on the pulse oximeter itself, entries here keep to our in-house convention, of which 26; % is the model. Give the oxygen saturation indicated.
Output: 88; %
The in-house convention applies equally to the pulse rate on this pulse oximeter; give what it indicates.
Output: 60; bpm
